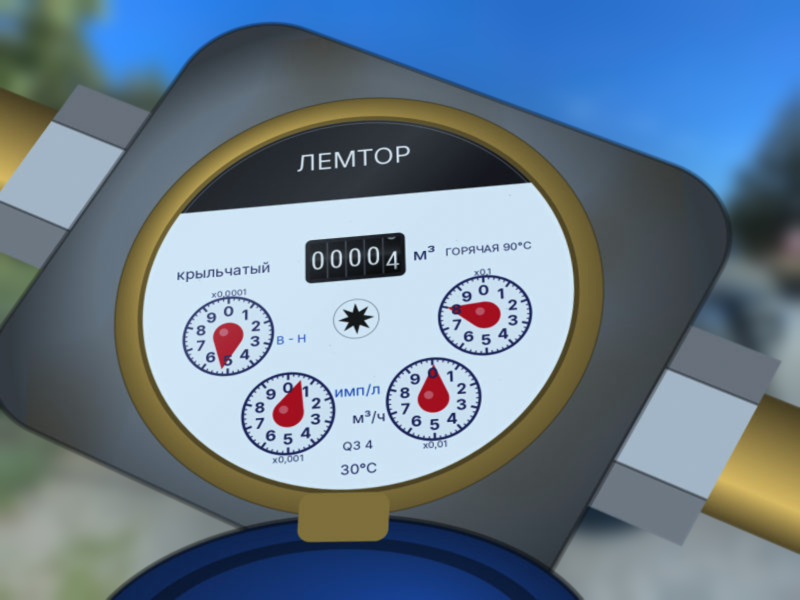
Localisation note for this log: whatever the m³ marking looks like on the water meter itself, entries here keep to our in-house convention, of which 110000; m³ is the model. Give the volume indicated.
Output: 3.8005; m³
